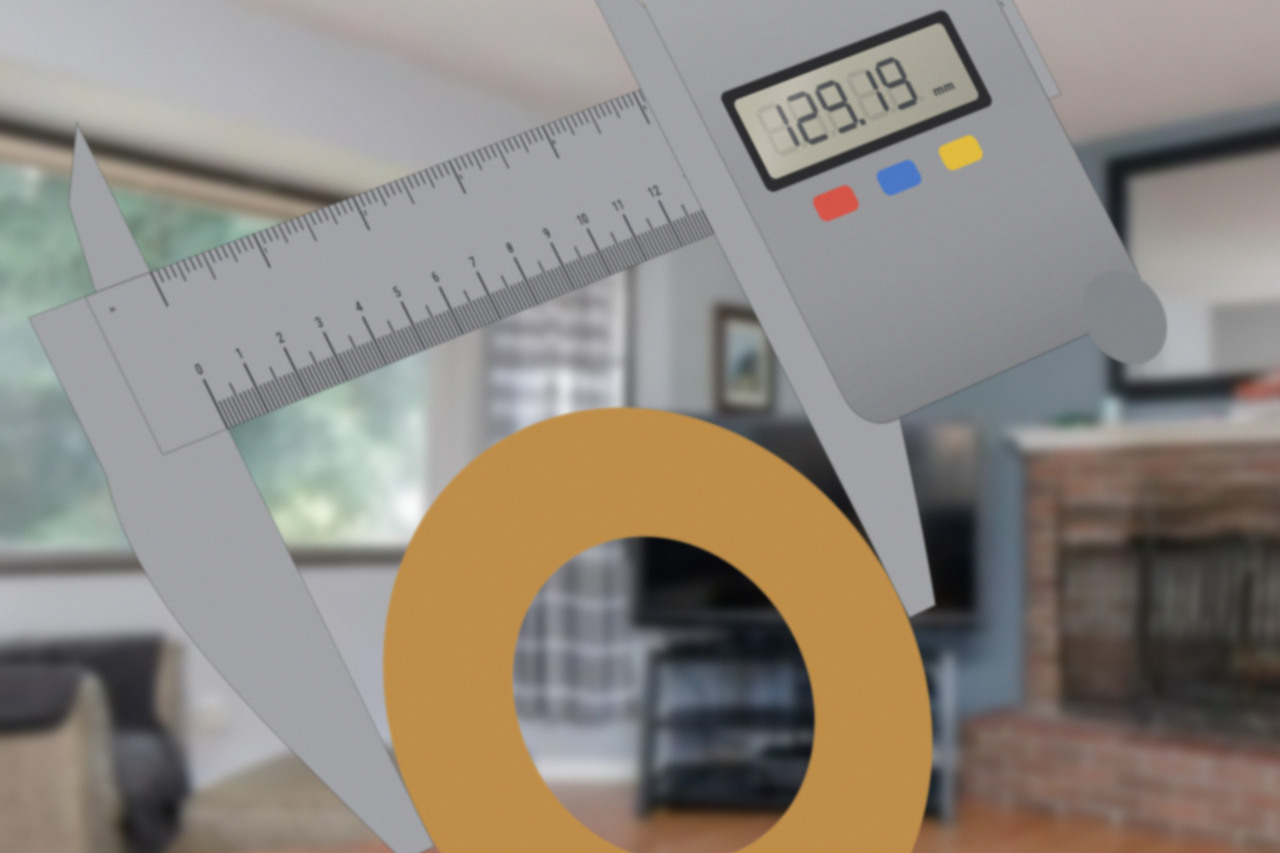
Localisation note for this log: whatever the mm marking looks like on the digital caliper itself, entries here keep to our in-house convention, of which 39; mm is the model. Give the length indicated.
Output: 129.19; mm
